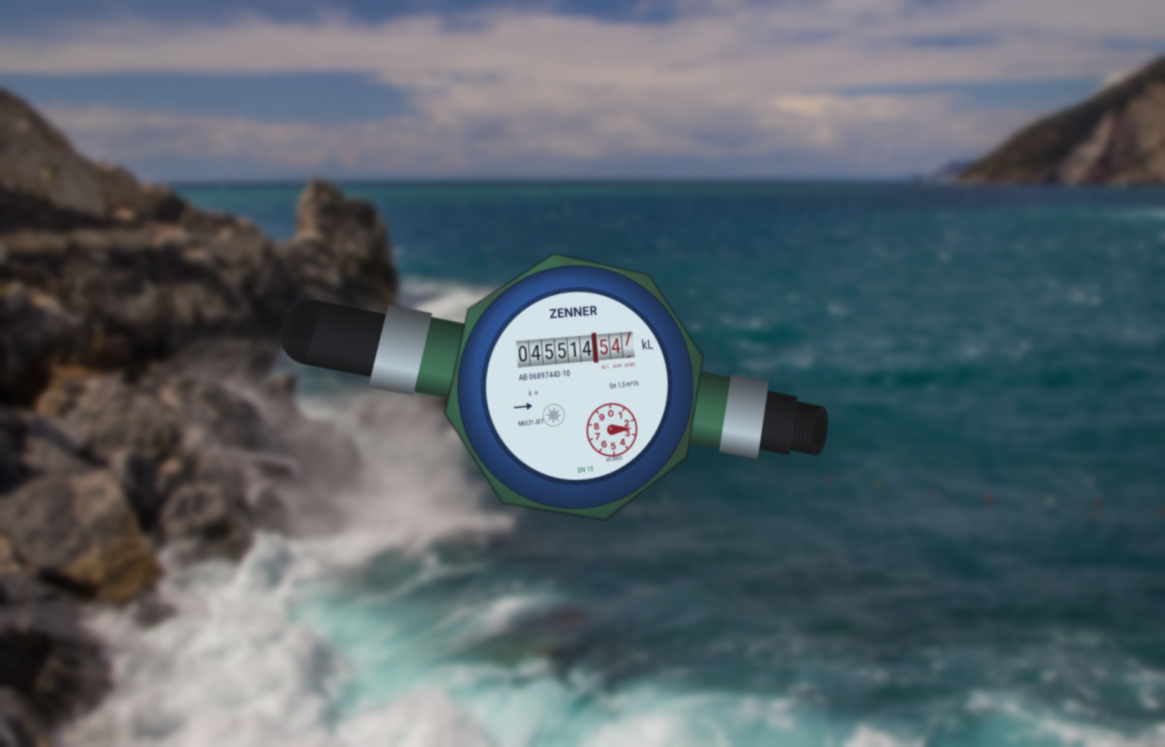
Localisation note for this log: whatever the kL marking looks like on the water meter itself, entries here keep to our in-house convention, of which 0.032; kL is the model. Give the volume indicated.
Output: 45514.5472; kL
